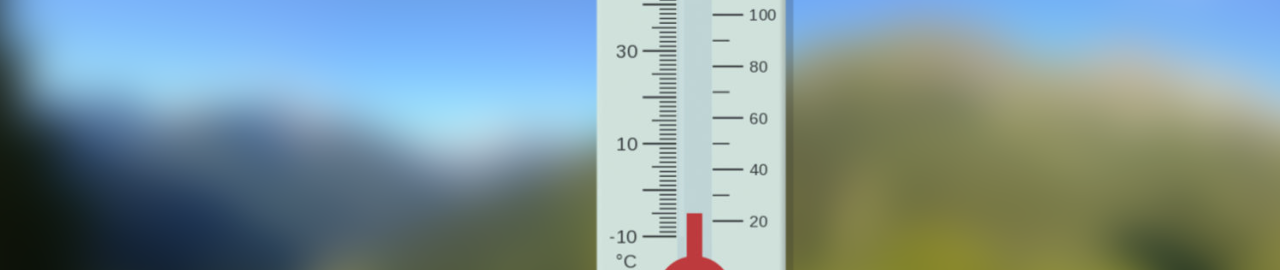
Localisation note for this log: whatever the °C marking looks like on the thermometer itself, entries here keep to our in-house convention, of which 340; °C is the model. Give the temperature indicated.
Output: -5; °C
